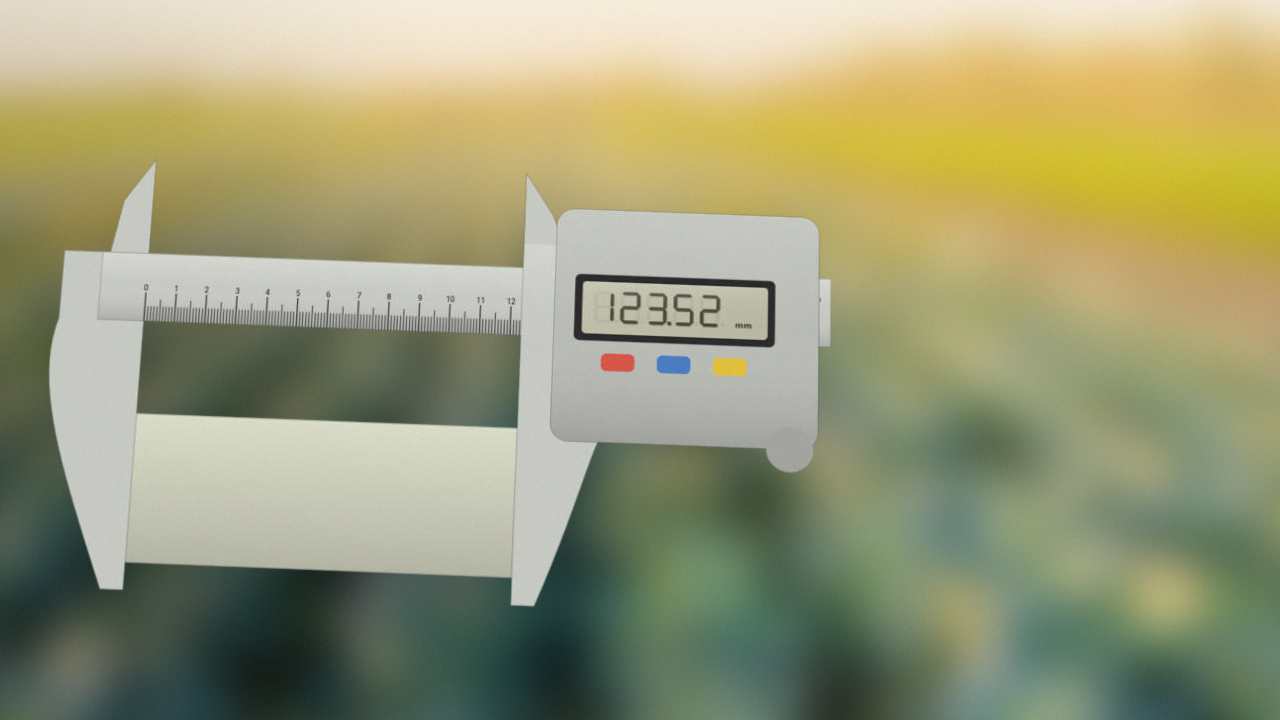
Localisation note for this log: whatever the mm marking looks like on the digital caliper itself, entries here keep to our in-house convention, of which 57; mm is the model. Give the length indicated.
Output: 123.52; mm
